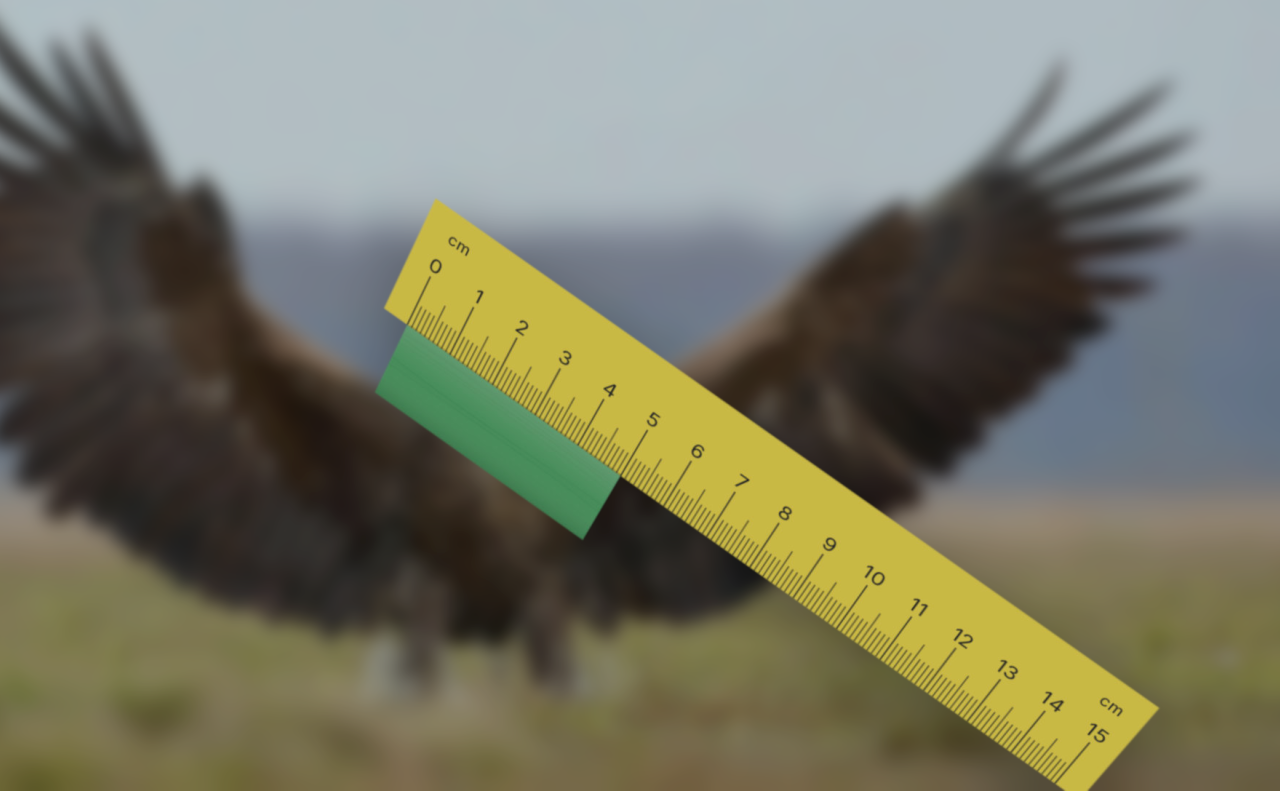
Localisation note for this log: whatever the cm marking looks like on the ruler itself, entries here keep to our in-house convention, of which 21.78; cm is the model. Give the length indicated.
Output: 5; cm
